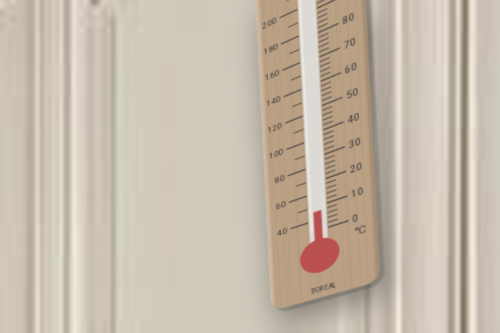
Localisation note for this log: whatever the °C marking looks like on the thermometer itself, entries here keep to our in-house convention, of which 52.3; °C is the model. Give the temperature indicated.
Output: 8; °C
